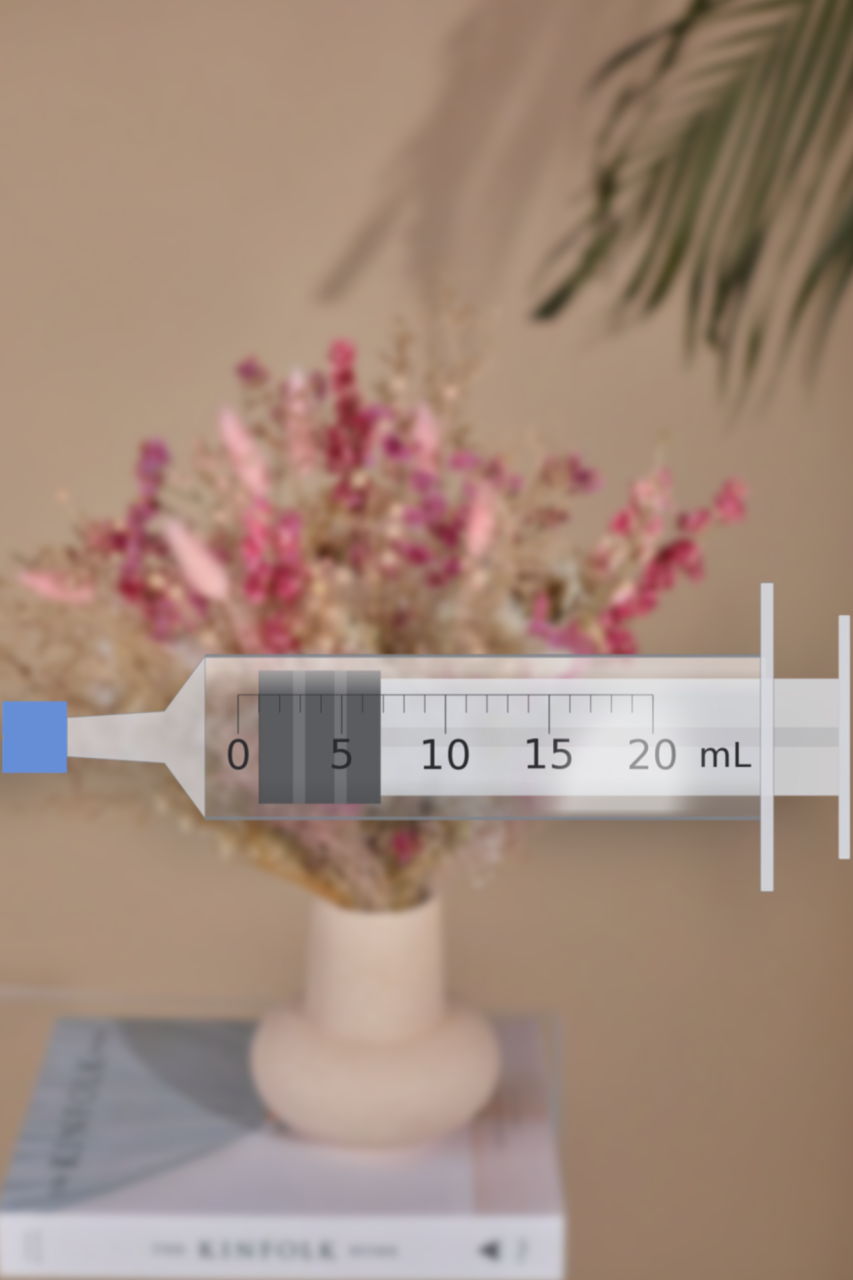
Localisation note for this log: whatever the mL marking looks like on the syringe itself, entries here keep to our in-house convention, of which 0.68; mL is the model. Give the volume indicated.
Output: 1; mL
